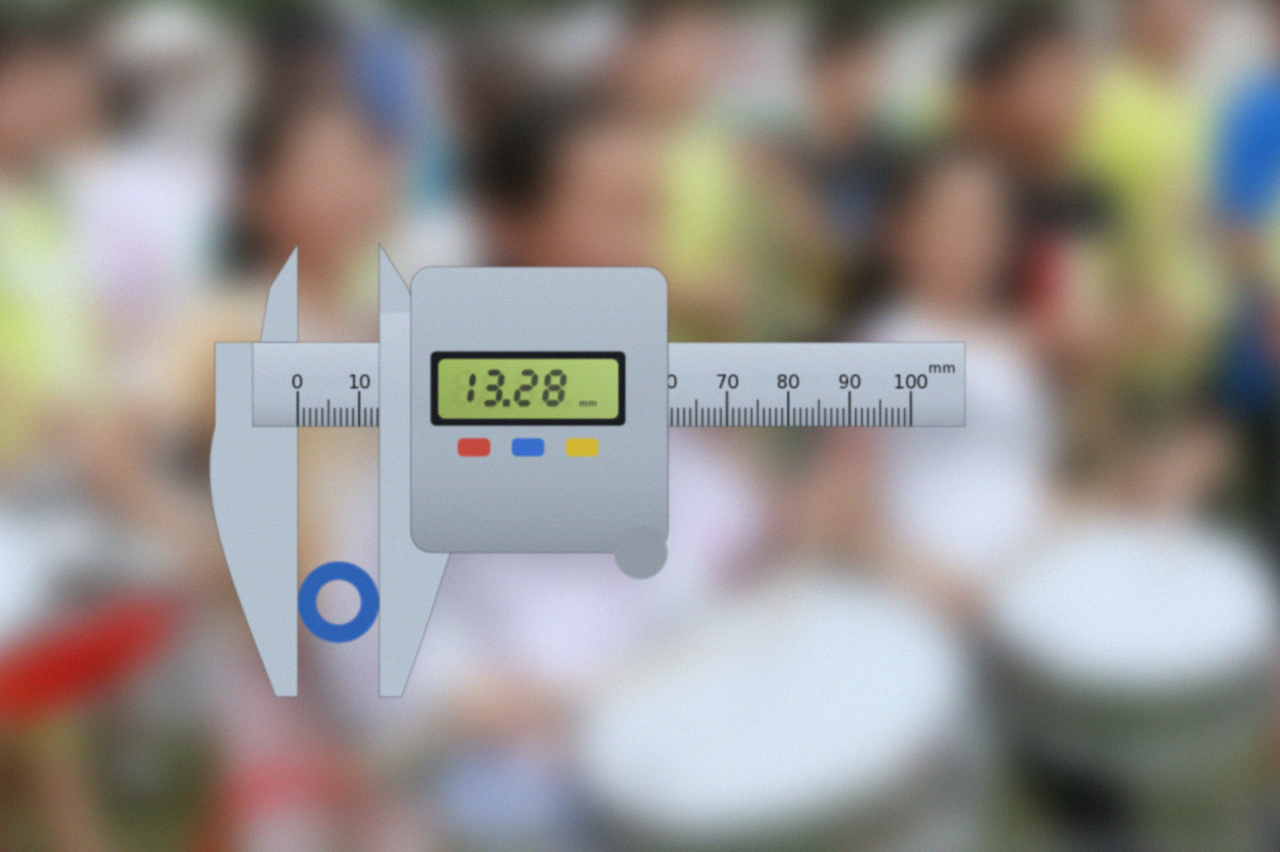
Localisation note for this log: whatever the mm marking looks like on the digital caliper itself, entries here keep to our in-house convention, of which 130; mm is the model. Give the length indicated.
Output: 13.28; mm
